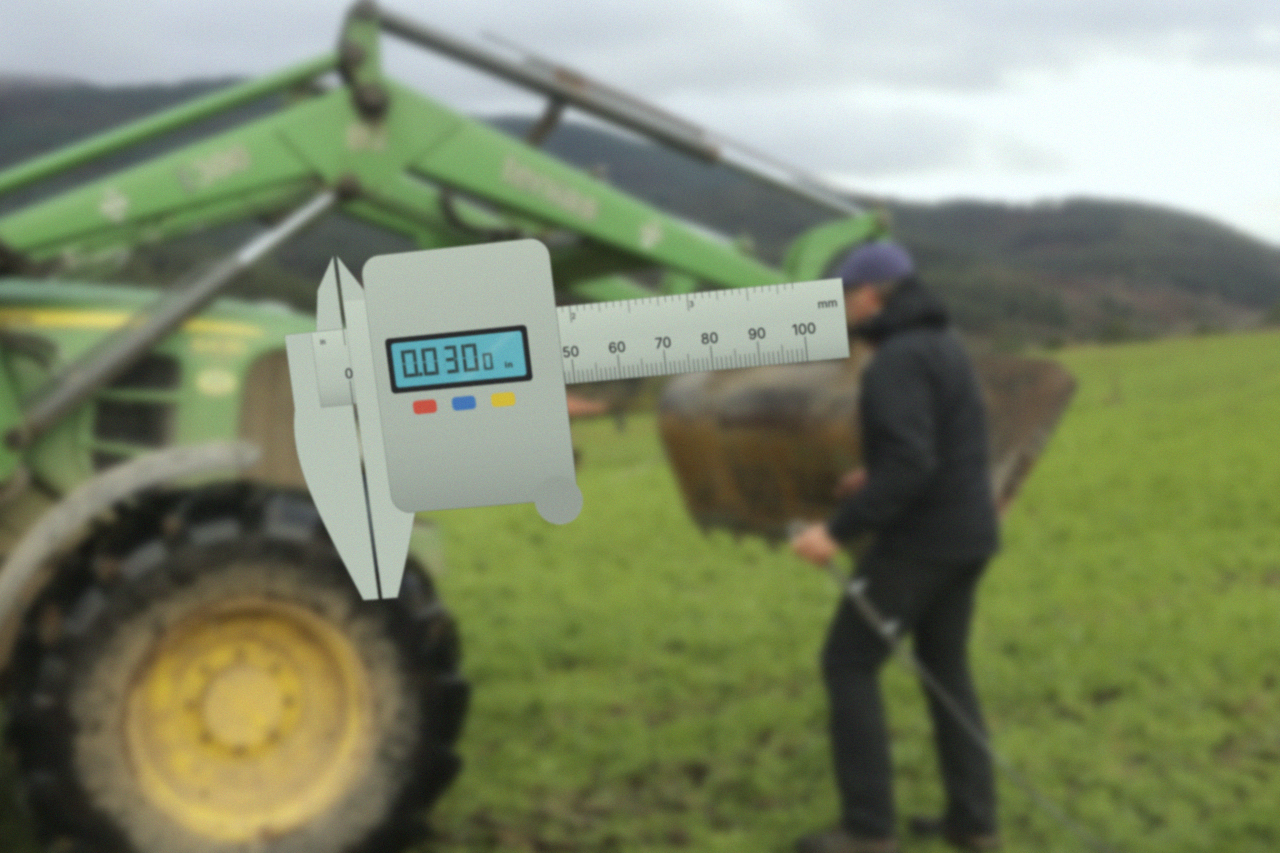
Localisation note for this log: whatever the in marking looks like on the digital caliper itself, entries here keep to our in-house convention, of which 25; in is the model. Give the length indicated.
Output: 0.0300; in
